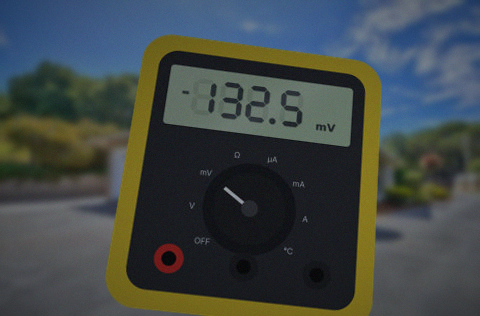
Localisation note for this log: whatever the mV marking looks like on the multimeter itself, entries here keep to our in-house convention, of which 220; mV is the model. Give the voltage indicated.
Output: -132.5; mV
